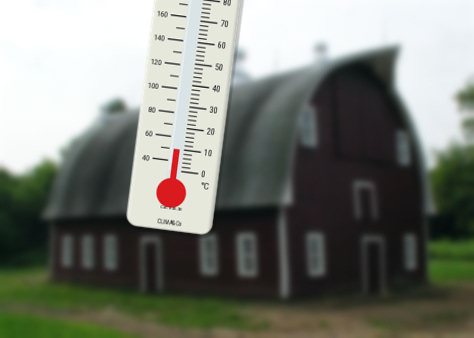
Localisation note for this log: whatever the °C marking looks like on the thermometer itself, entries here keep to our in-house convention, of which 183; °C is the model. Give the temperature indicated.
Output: 10; °C
